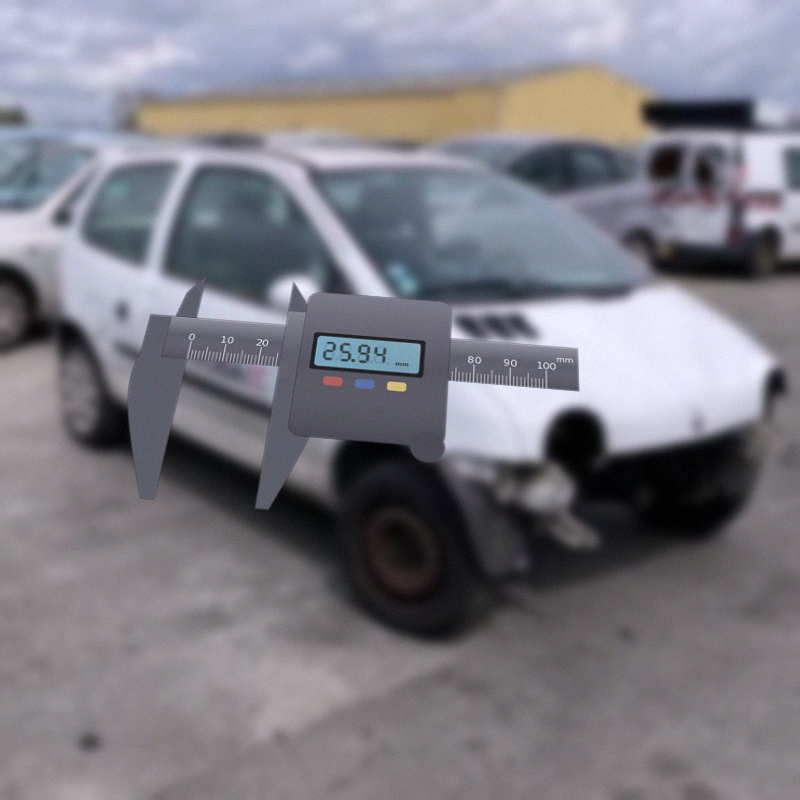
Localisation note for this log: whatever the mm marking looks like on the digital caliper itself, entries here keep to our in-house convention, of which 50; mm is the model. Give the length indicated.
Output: 25.94; mm
